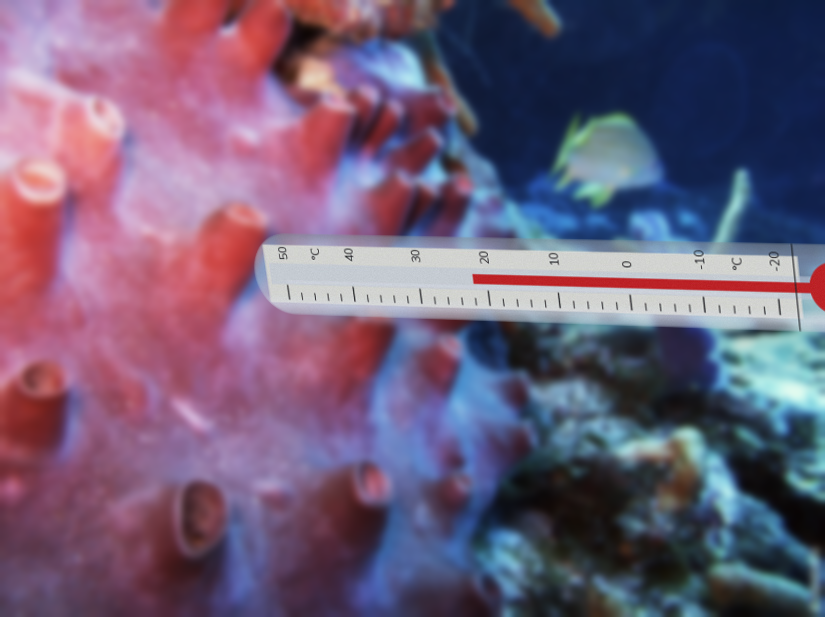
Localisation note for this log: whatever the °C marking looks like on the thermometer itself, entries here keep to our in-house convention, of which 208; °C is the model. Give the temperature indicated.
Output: 22; °C
